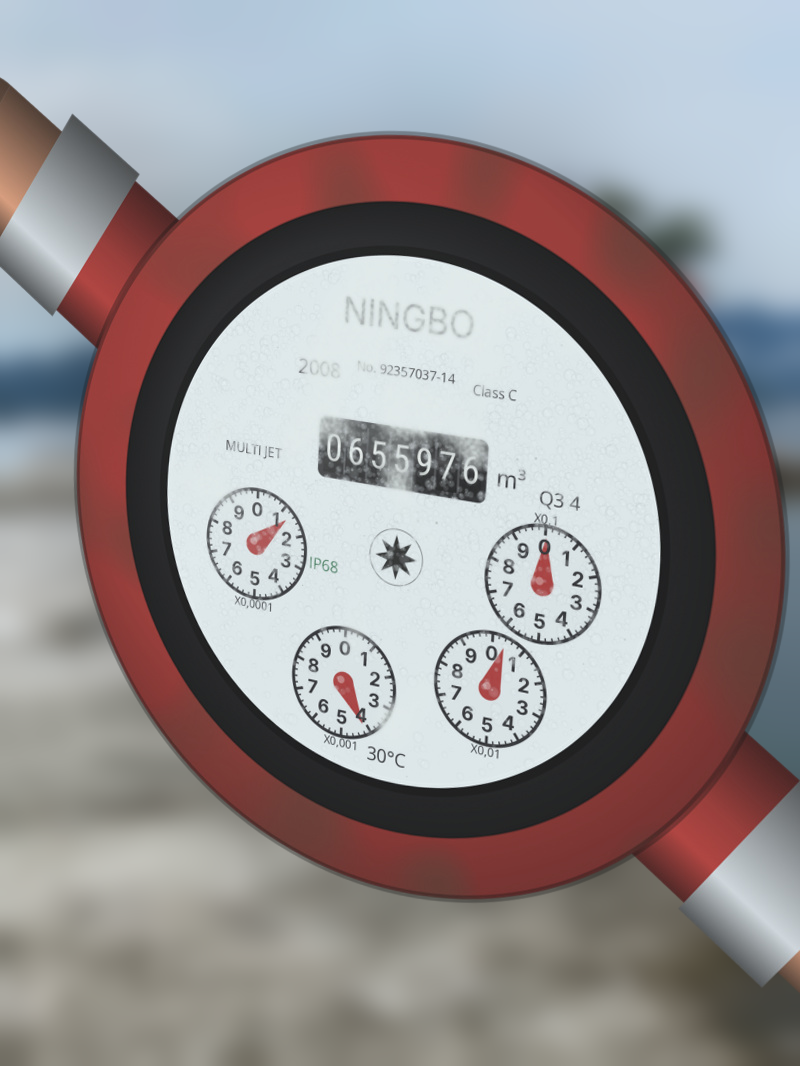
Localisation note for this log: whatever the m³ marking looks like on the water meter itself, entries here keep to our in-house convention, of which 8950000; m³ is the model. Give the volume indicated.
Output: 655976.0041; m³
